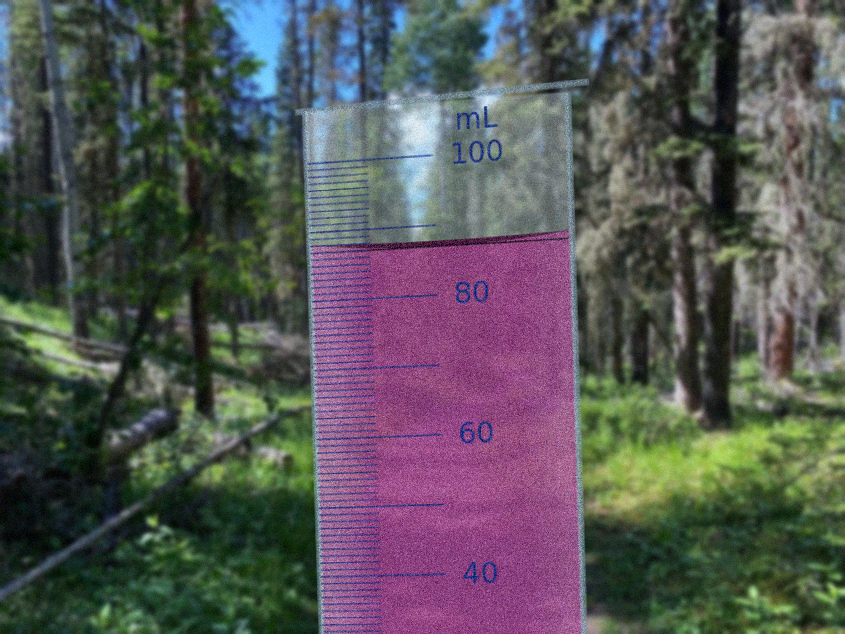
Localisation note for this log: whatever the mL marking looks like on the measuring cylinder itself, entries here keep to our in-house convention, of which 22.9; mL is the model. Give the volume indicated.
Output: 87; mL
